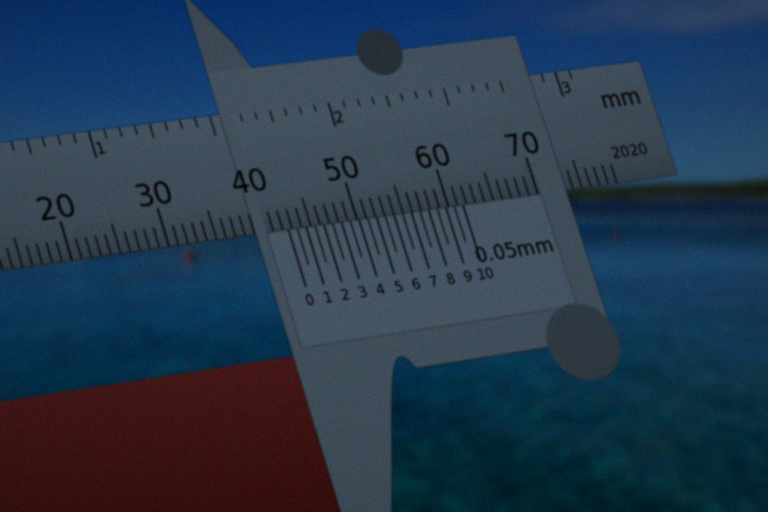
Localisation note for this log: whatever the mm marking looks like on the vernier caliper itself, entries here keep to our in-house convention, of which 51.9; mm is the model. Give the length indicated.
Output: 42.6; mm
